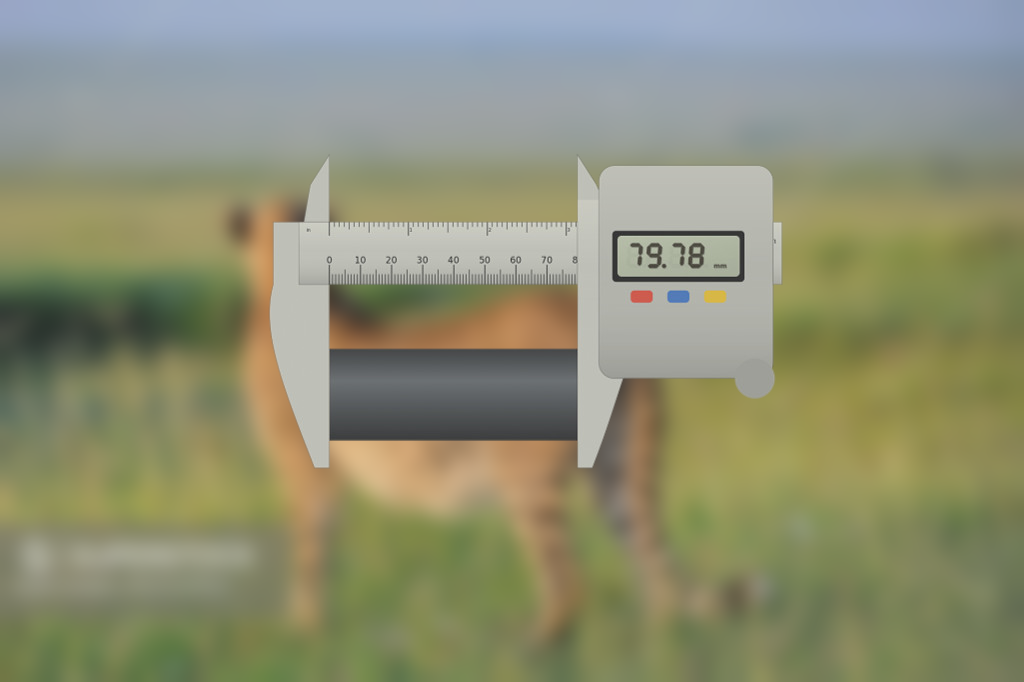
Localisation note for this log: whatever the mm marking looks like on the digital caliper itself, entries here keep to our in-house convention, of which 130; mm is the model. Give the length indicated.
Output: 79.78; mm
